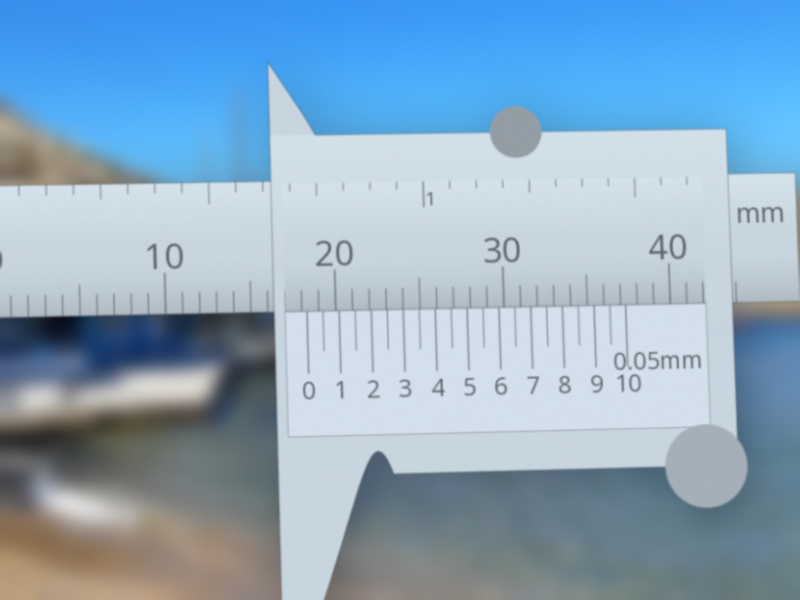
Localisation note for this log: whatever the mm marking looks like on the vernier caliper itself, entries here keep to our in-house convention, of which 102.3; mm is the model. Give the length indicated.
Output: 18.3; mm
